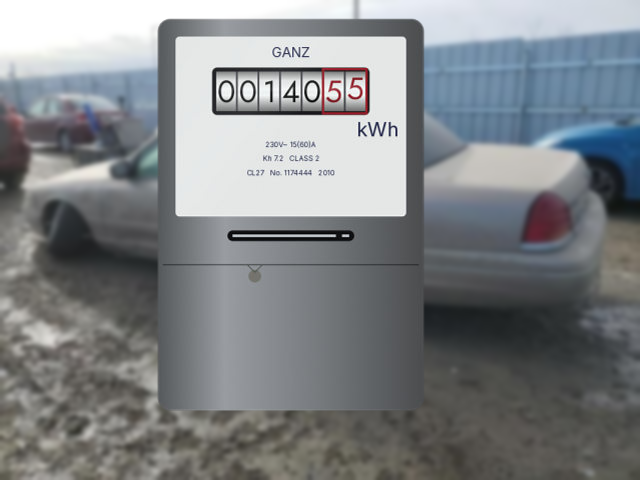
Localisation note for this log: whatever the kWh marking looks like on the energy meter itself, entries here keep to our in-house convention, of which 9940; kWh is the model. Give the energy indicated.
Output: 140.55; kWh
